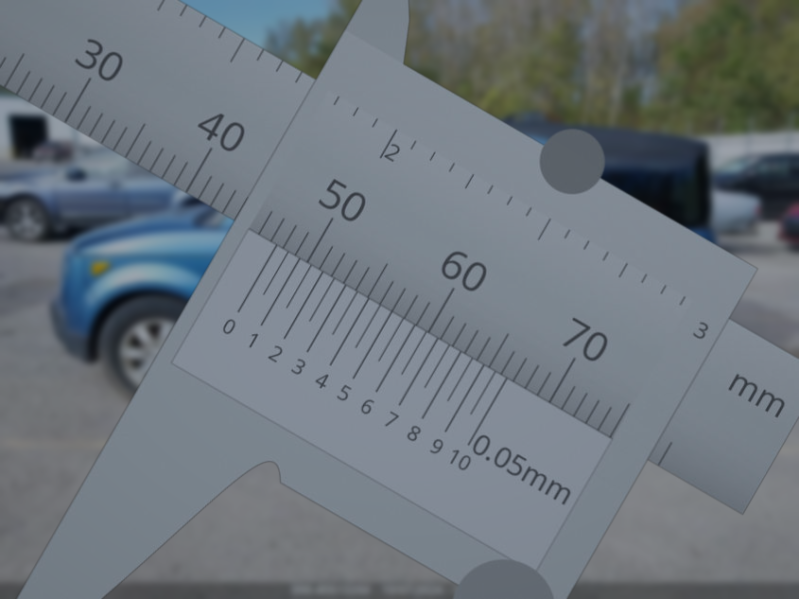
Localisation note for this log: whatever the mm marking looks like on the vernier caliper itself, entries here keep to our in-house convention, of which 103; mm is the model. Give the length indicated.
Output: 47.5; mm
